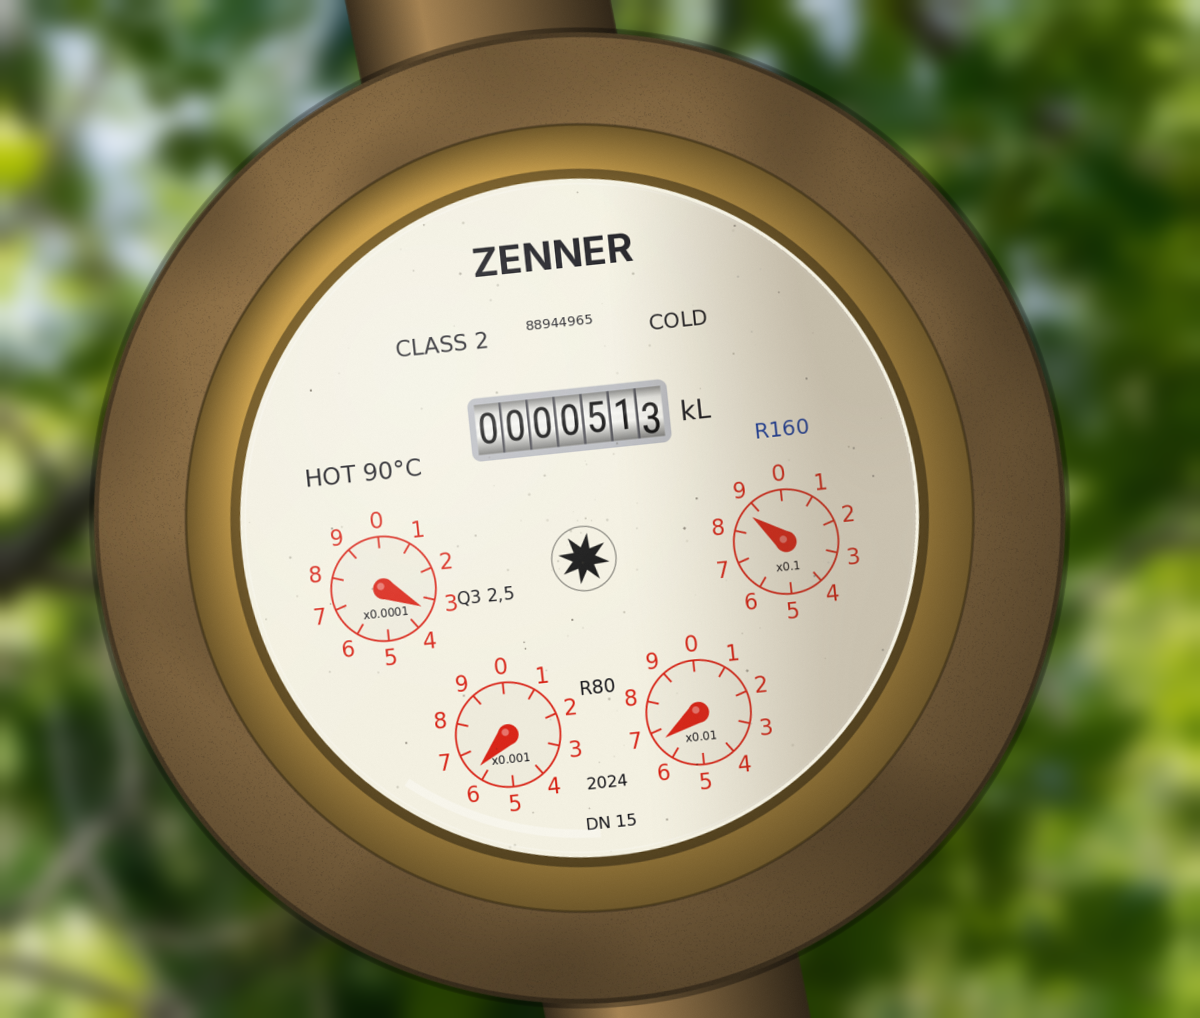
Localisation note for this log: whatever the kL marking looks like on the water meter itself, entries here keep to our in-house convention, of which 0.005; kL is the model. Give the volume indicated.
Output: 512.8663; kL
